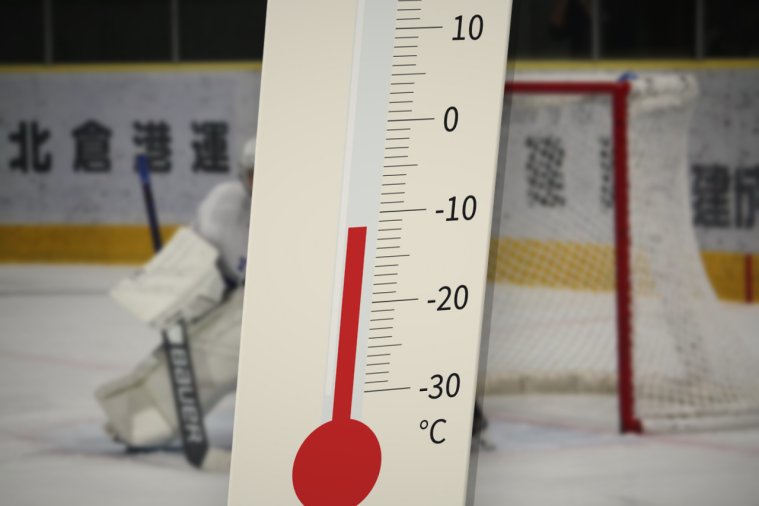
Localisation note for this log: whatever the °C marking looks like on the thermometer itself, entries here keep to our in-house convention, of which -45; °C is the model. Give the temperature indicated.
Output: -11.5; °C
